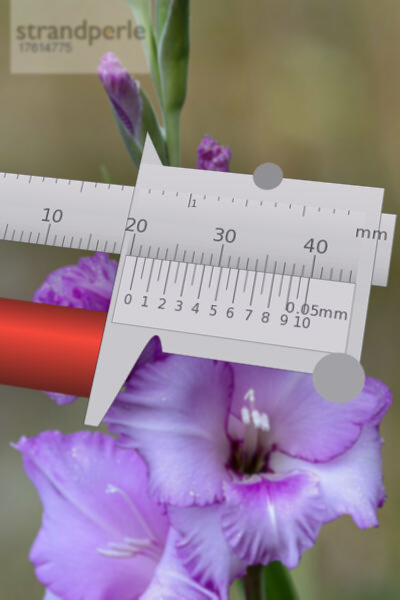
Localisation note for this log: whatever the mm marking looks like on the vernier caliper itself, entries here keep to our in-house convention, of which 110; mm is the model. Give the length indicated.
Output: 20.8; mm
